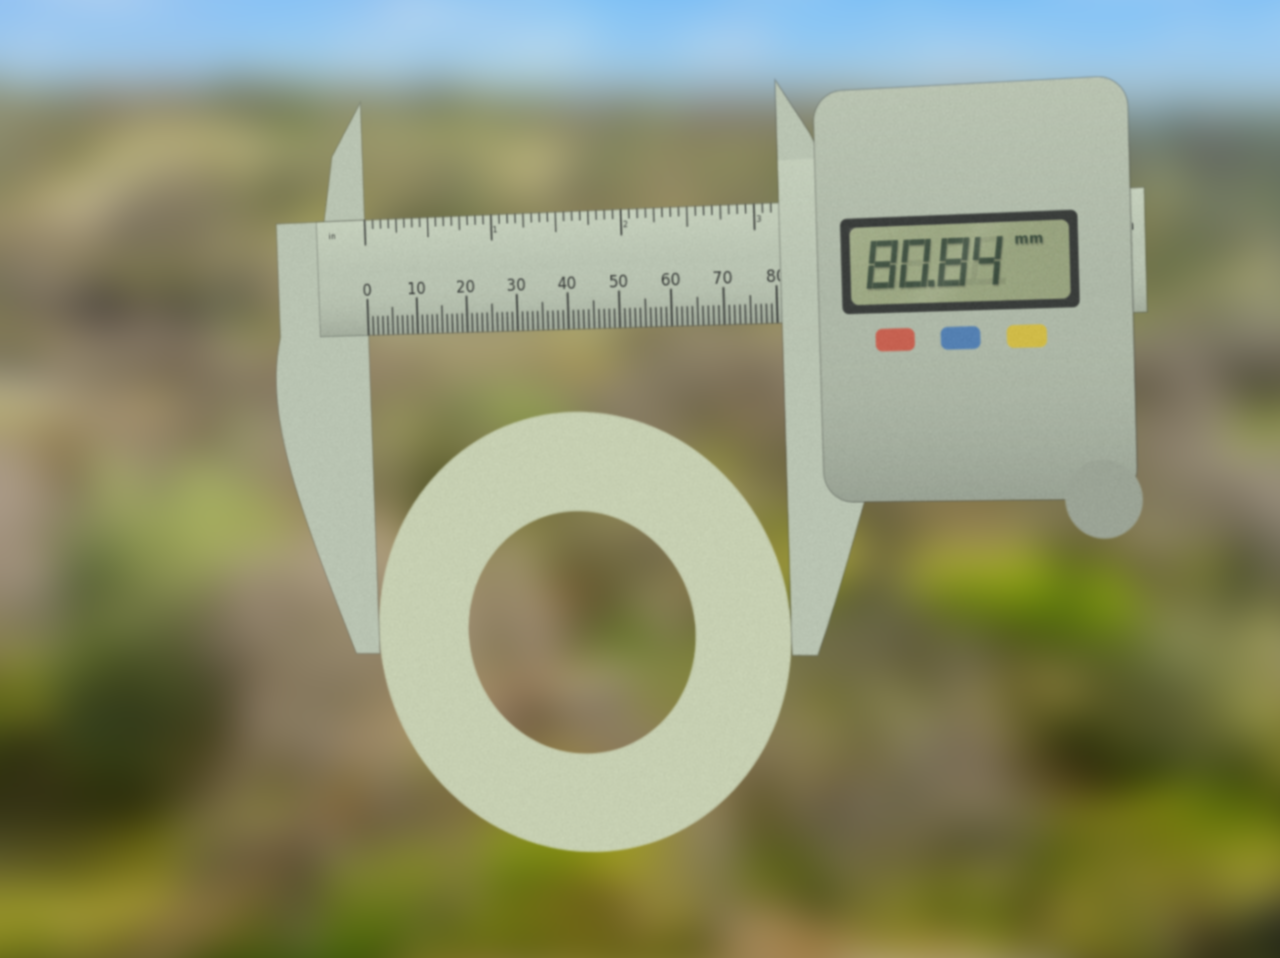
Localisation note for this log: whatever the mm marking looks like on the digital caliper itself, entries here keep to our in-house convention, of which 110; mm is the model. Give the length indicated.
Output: 80.84; mm
